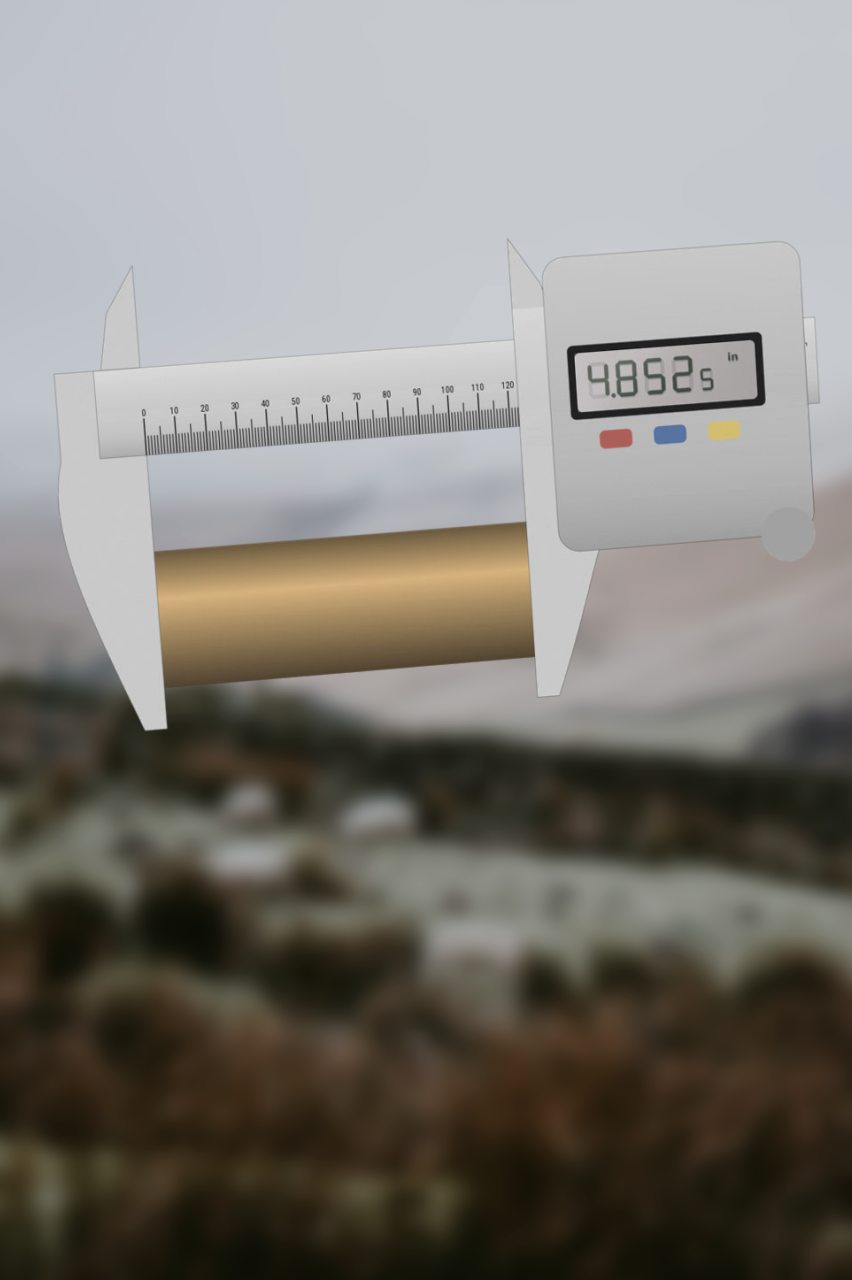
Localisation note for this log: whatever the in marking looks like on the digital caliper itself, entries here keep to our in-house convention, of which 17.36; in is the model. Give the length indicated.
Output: 4.8525; in
